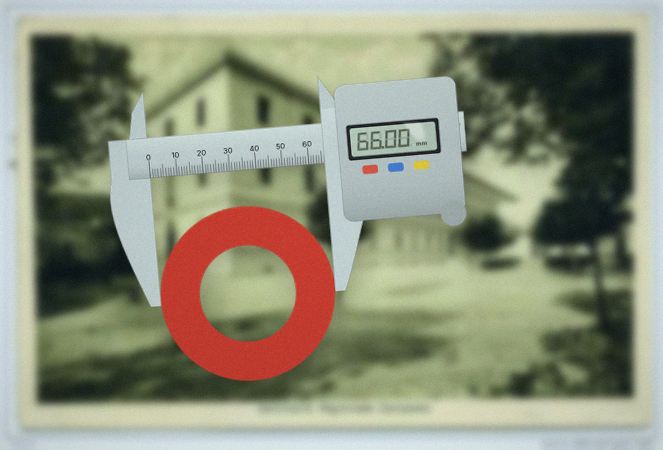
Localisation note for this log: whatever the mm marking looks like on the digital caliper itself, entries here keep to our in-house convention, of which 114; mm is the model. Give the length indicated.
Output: 66.00; mm
